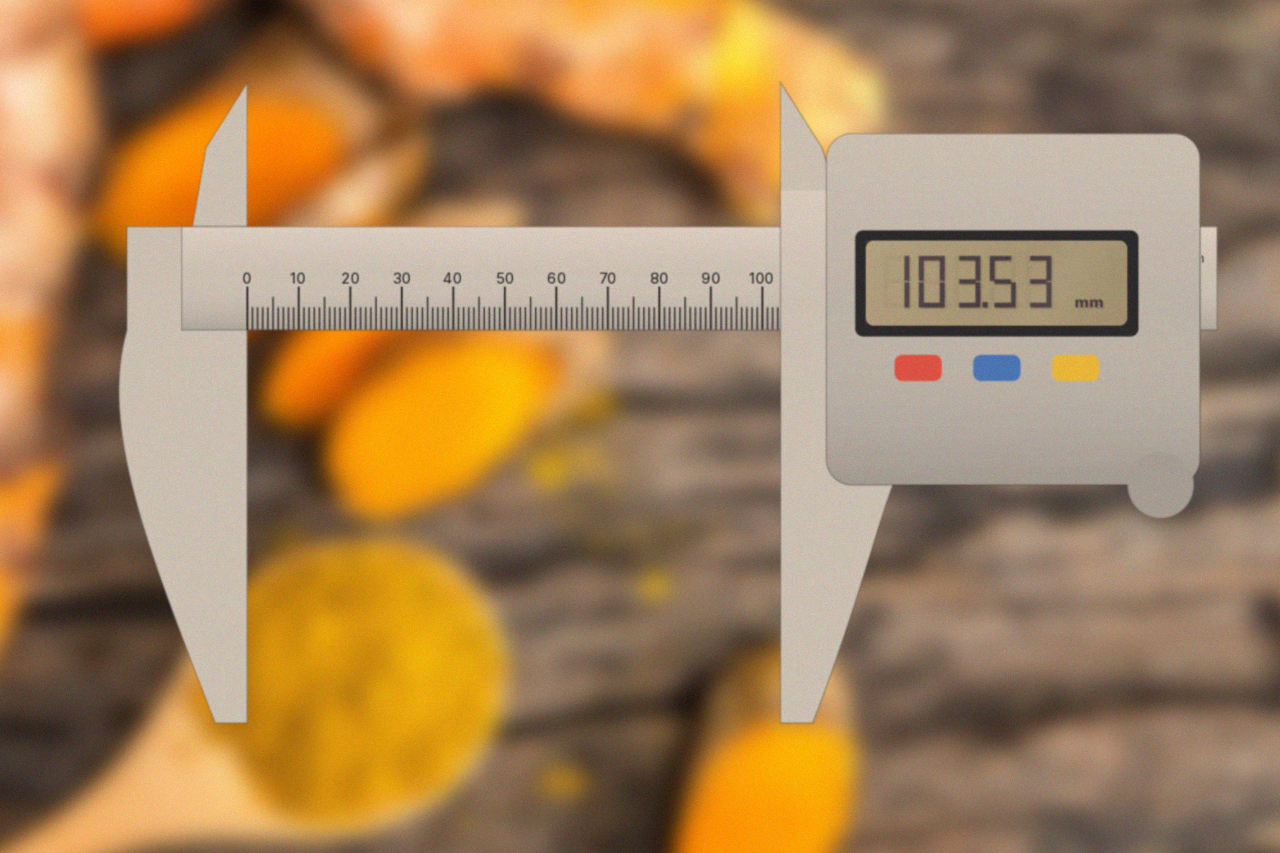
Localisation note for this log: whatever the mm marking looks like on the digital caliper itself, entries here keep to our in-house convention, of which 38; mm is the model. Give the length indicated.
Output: 103.53; mm
